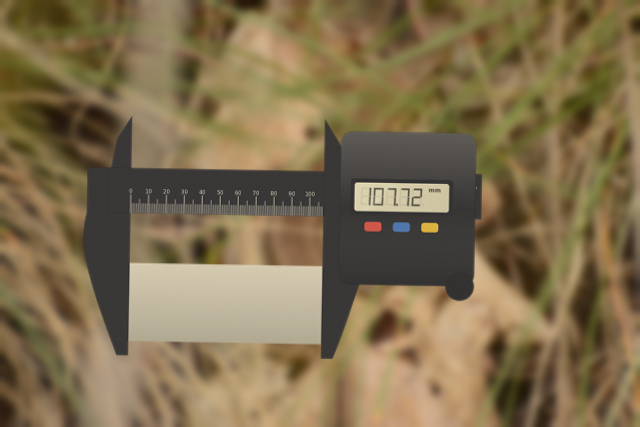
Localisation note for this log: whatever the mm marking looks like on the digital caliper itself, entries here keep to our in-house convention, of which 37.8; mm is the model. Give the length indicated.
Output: 107.72; mm
